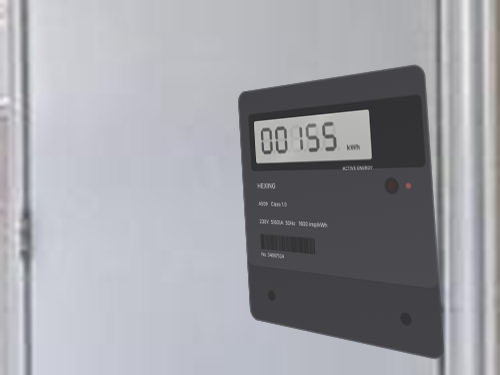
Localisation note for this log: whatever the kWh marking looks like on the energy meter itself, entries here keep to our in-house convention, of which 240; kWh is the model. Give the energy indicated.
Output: 155; kWh
